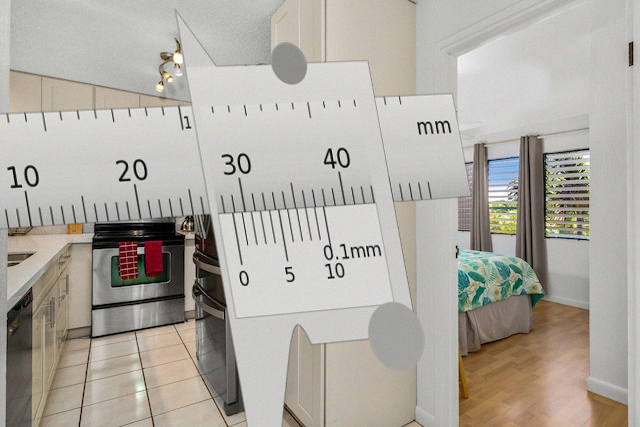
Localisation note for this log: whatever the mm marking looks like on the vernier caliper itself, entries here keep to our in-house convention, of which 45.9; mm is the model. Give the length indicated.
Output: 28.8; mm
